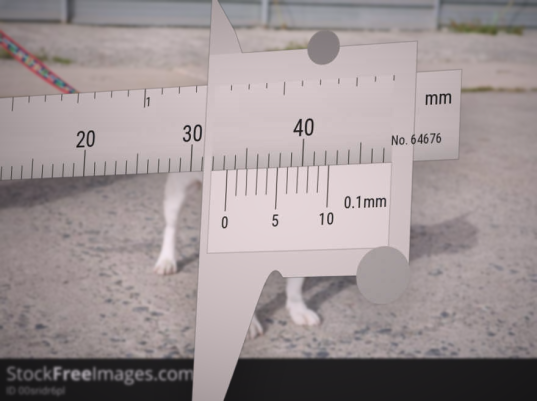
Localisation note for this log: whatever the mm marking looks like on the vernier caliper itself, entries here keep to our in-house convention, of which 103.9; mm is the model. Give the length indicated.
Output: 33.3; mm
